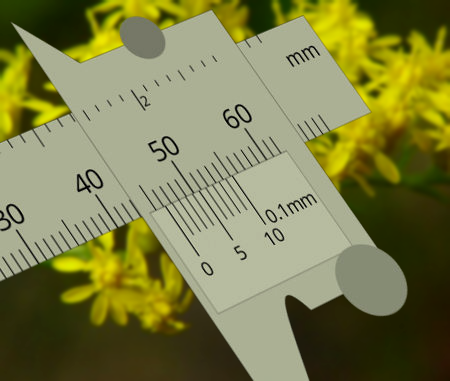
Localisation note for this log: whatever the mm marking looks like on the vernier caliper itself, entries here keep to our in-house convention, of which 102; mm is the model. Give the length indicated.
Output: 46.2; mm
